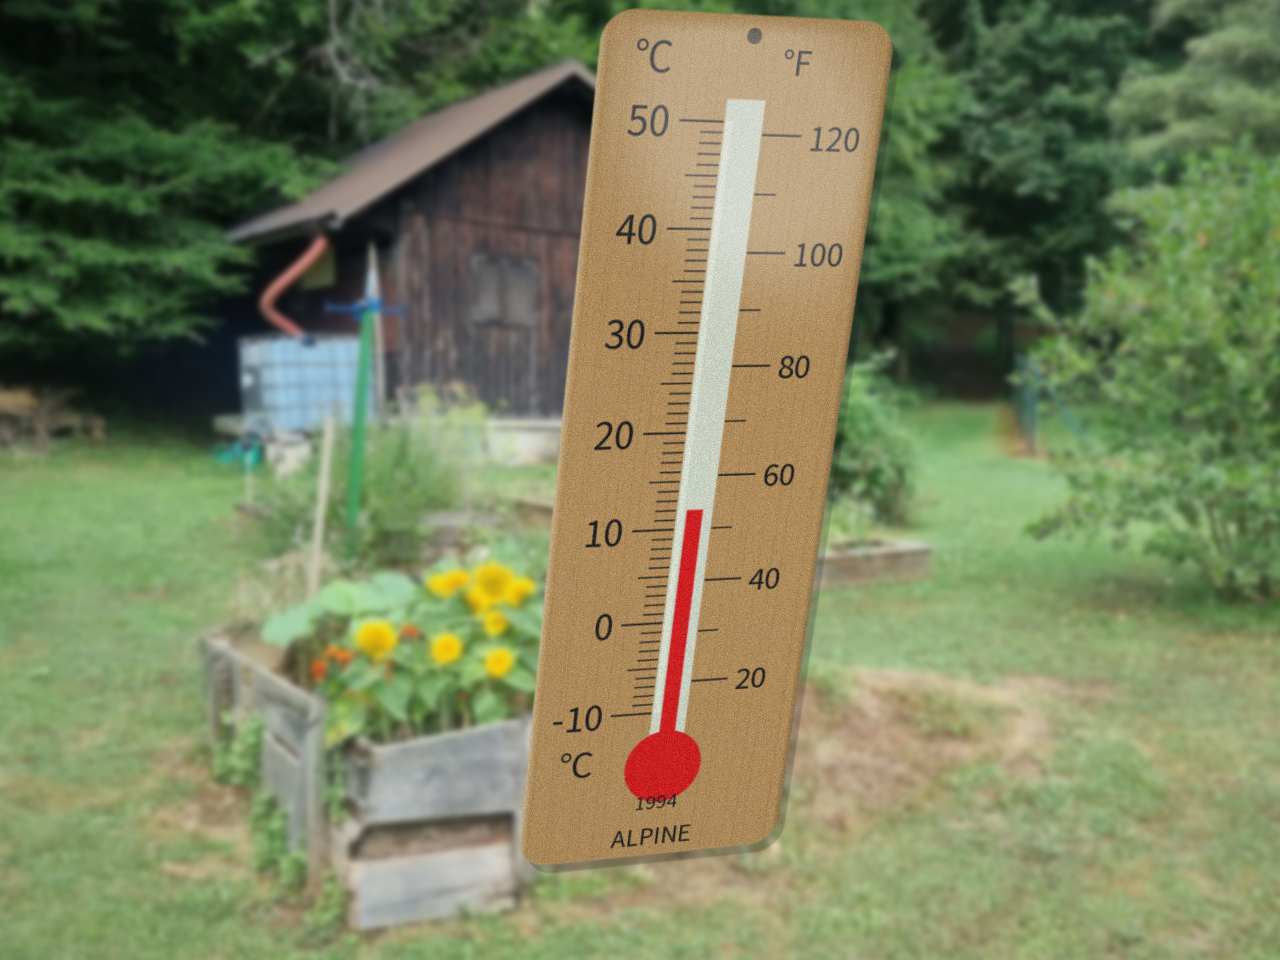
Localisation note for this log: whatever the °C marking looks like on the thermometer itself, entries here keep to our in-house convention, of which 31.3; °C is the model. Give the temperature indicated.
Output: 12; °C
